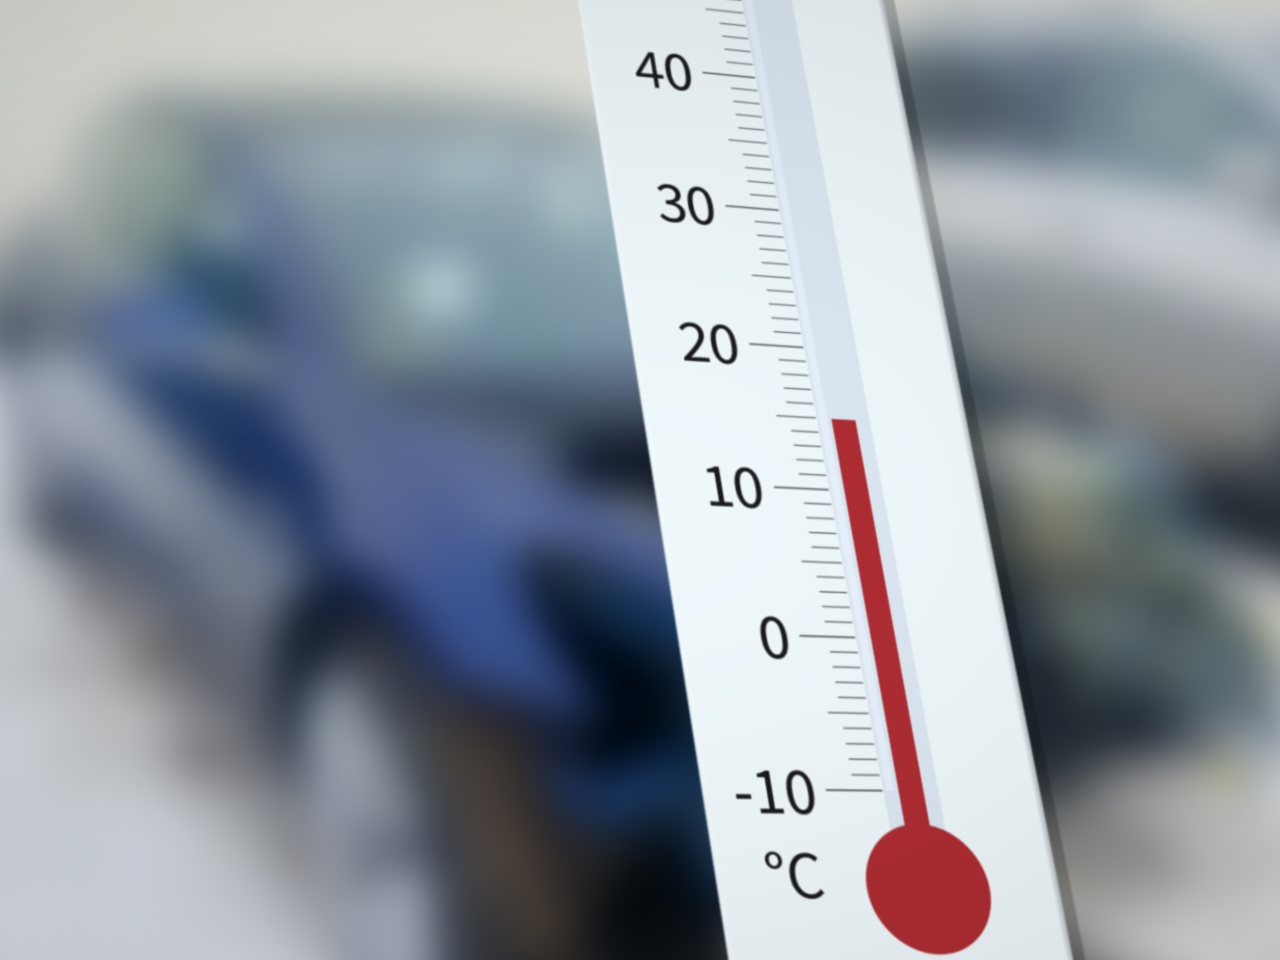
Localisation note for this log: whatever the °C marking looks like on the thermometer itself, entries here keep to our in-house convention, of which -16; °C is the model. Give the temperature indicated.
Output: 15; °C
